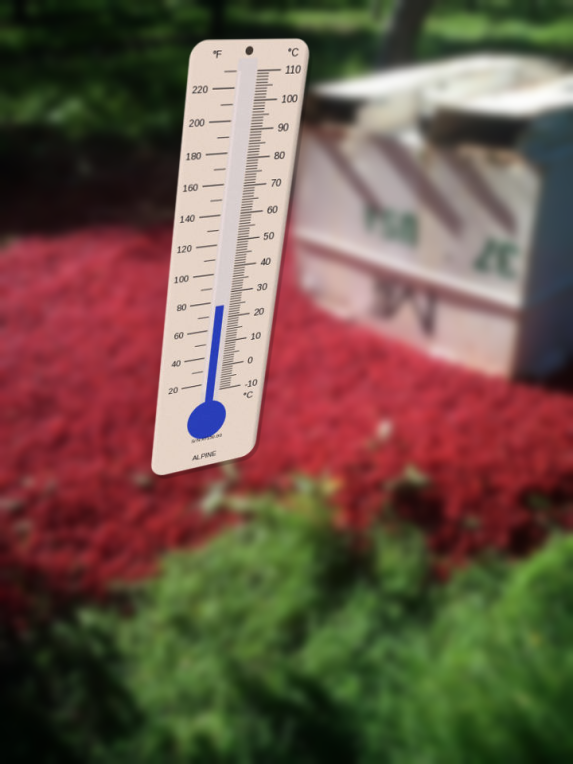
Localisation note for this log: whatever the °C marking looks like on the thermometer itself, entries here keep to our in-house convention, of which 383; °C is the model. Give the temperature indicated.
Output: 25; °C
